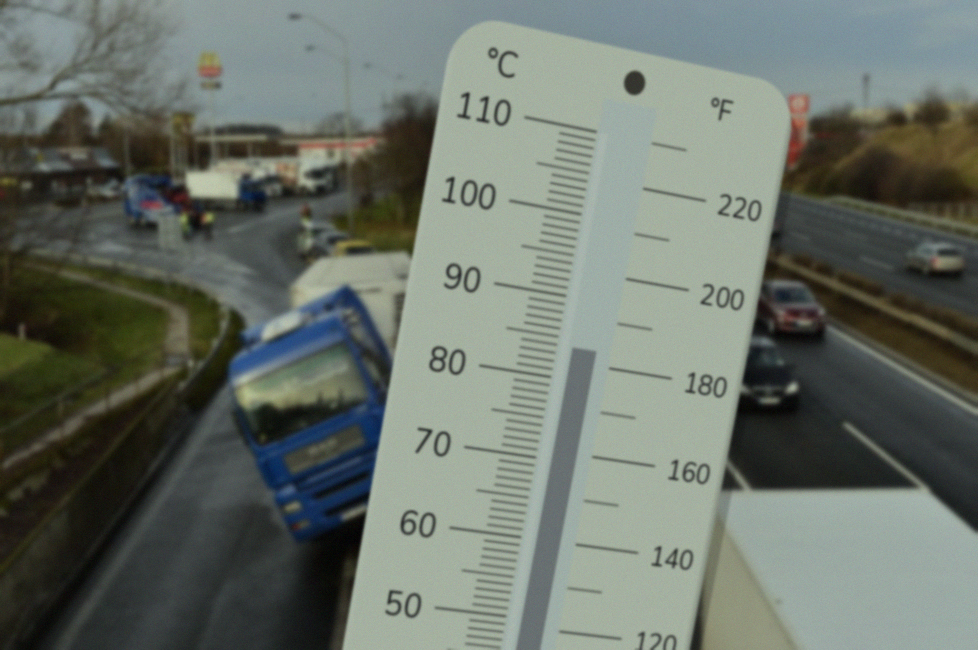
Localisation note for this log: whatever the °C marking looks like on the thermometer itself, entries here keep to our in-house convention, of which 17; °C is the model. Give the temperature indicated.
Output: 84; °C
